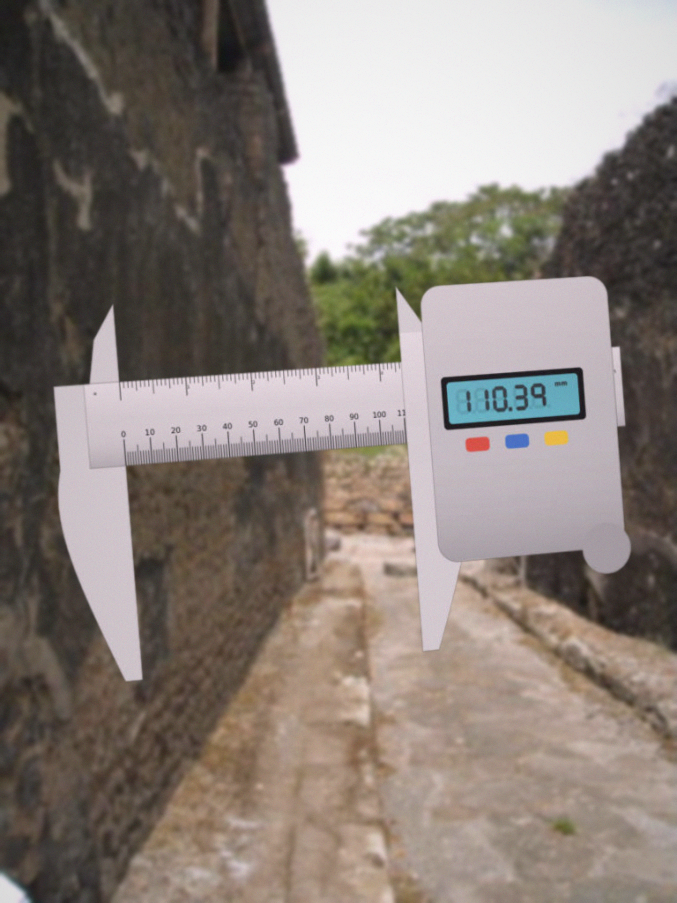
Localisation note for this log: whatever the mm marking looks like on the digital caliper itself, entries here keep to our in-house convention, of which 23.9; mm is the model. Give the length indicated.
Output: 110.39; mm
